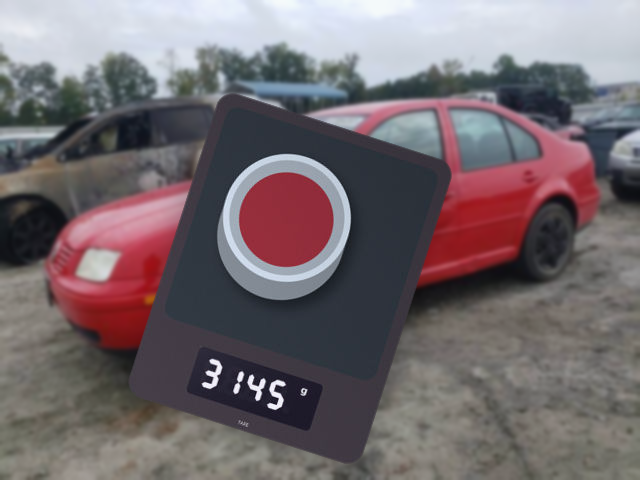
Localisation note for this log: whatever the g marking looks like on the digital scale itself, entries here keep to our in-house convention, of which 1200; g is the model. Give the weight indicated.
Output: 3145; g
